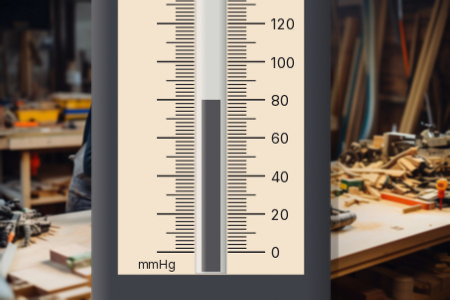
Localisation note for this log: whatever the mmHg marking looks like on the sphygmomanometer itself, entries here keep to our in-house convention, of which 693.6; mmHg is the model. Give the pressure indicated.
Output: 80; mmHg
